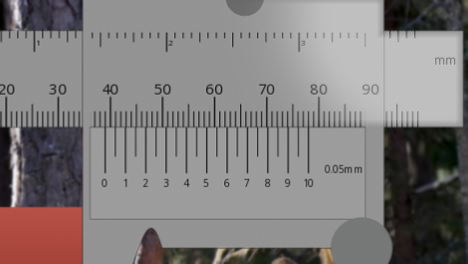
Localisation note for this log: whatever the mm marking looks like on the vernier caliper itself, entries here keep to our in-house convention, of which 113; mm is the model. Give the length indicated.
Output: 39.0; mm
